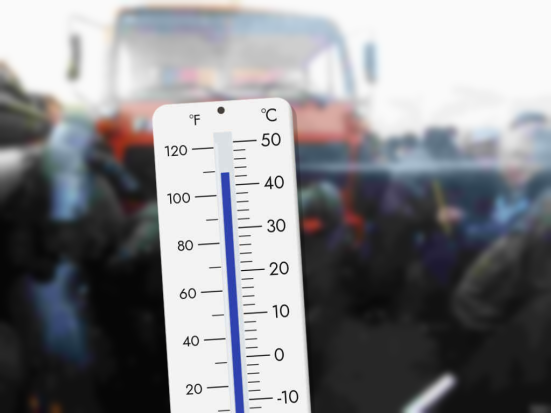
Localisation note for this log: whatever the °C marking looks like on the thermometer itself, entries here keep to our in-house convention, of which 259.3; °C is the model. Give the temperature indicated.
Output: 43; °C
